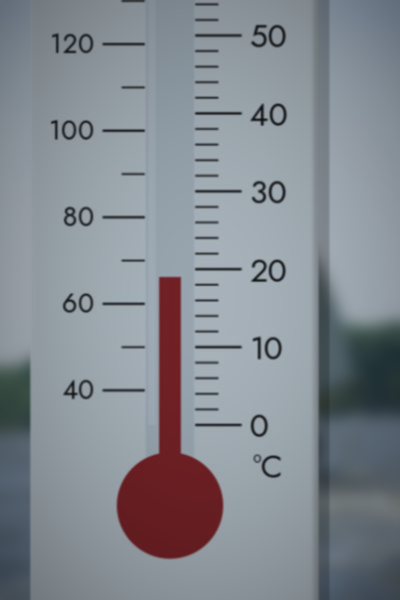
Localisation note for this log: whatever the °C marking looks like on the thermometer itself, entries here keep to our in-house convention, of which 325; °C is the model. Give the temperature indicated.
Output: 19; °C
